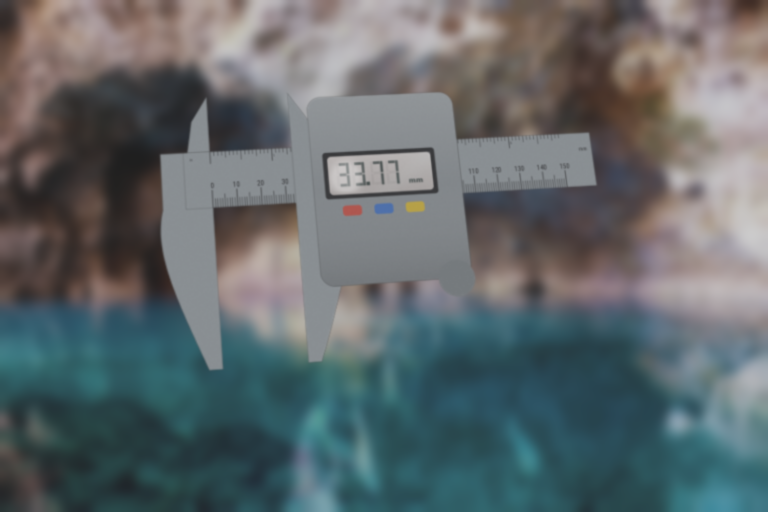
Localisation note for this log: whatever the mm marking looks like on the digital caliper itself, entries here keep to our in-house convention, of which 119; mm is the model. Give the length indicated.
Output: 33.77; mm
